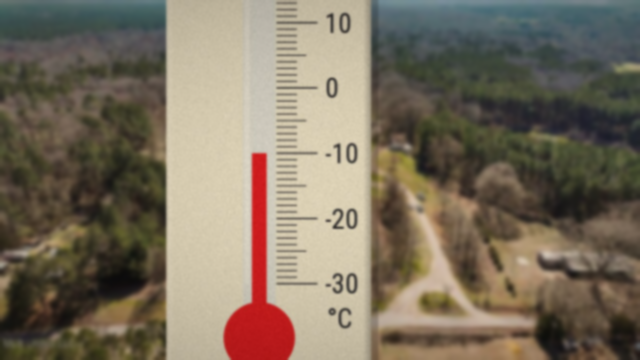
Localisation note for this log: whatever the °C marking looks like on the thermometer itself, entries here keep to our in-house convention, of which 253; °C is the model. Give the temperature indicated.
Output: -10; °C
